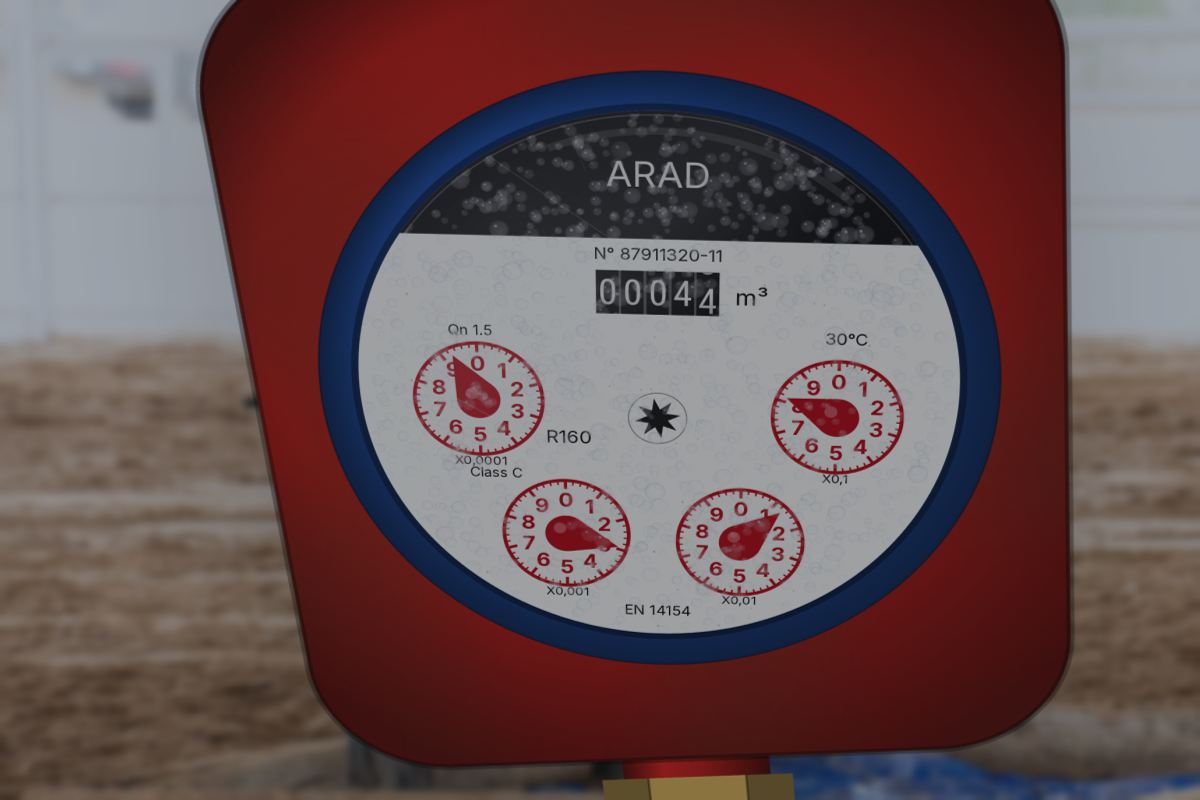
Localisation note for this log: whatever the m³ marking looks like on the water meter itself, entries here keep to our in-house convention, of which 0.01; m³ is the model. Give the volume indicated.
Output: 43.8129; m³
